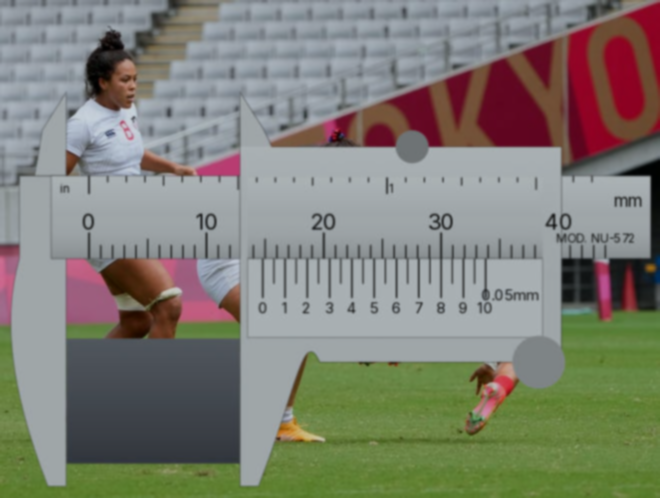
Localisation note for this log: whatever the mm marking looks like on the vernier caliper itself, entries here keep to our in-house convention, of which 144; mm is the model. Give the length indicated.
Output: 14.8; mm
